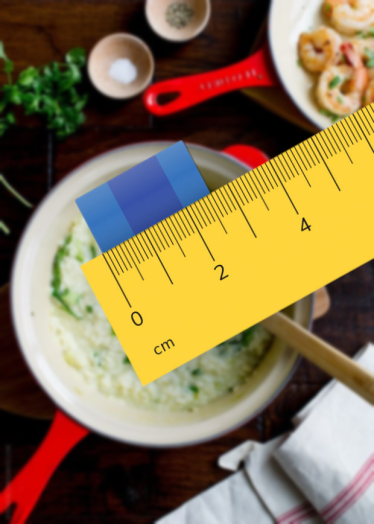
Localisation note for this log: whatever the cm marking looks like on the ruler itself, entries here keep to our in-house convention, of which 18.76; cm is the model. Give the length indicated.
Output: 2.6; cm
